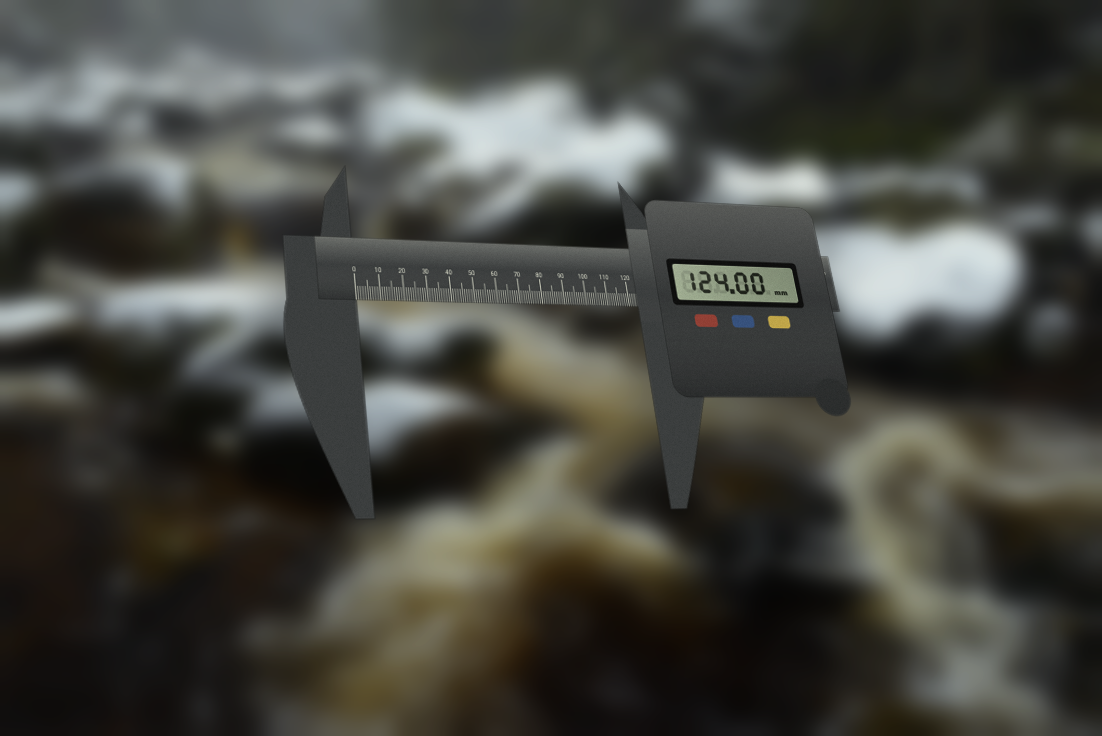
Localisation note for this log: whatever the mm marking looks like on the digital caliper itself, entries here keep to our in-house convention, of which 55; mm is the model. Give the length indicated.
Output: 124.00; mm
